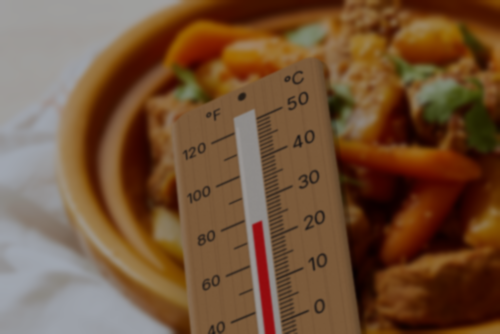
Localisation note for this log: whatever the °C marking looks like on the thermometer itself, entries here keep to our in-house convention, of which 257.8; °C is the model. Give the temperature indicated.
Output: 25; °C
